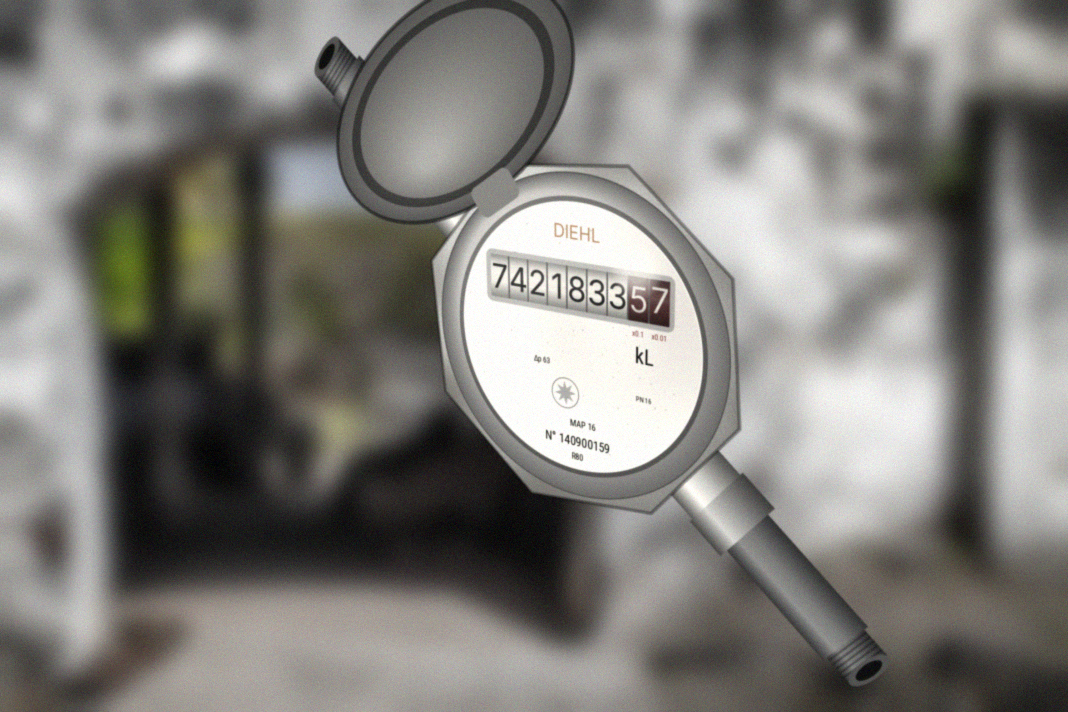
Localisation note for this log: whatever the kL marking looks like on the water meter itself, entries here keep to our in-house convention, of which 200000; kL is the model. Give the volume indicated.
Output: 7421833.57; kL
